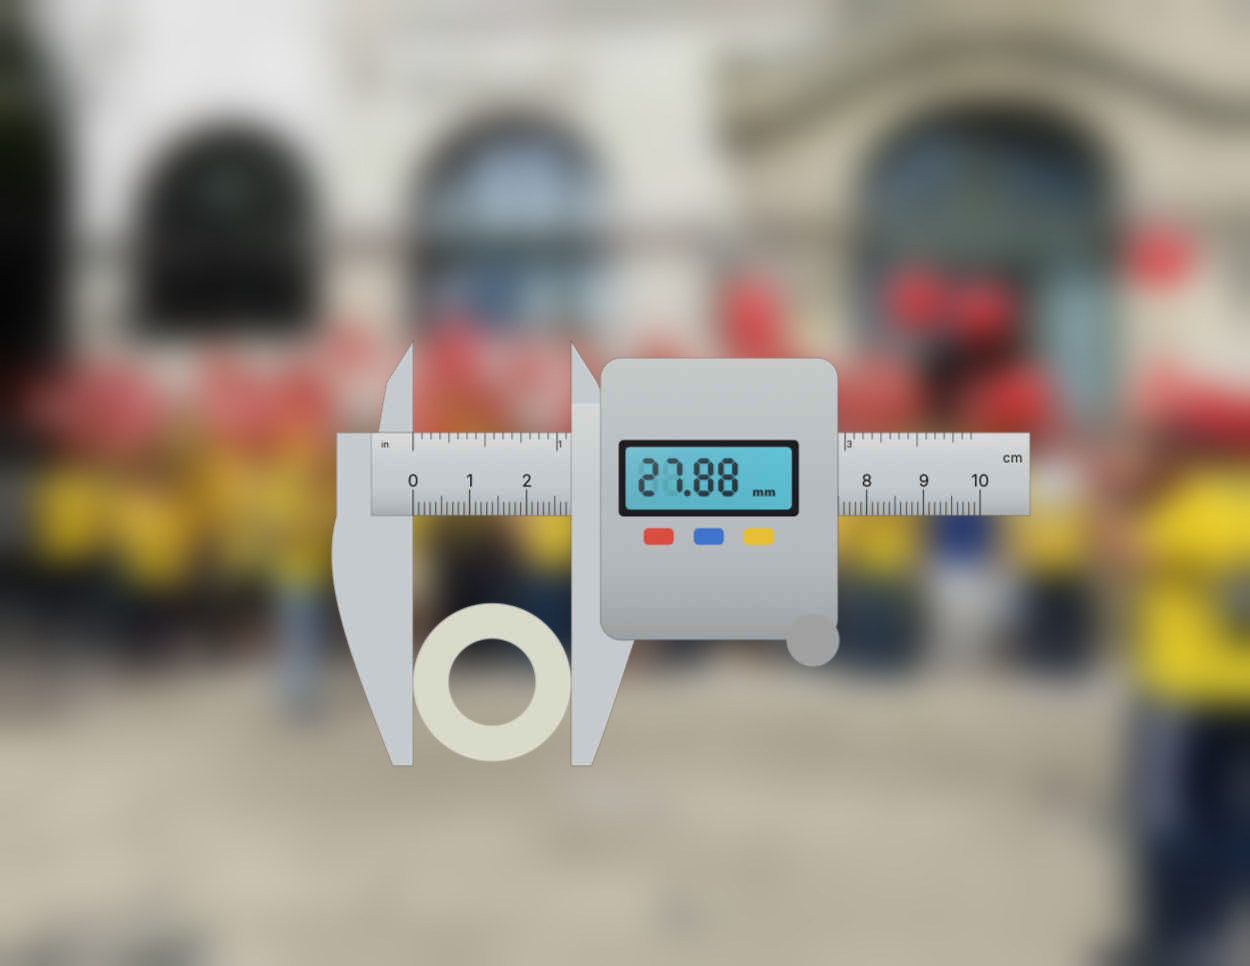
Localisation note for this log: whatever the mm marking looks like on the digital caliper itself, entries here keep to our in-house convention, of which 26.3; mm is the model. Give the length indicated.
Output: 27.88; mm
